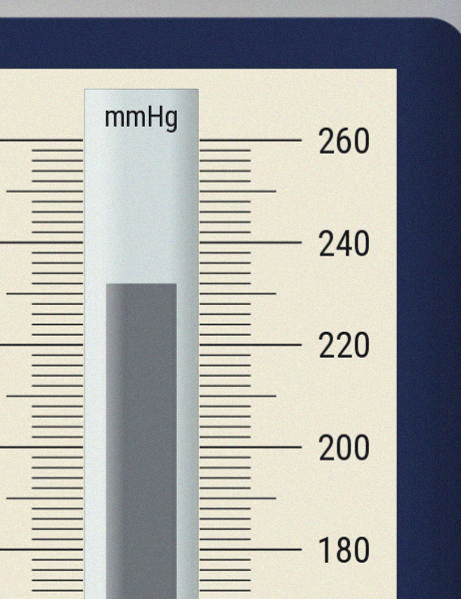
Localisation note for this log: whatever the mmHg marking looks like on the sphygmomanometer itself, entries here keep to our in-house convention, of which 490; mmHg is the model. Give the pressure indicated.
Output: 232; mmHg
